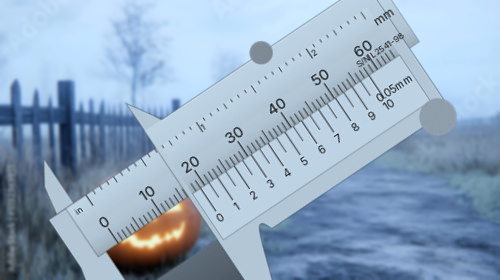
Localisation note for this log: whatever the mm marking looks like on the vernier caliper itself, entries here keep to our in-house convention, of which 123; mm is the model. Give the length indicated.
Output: 19.0; mm
